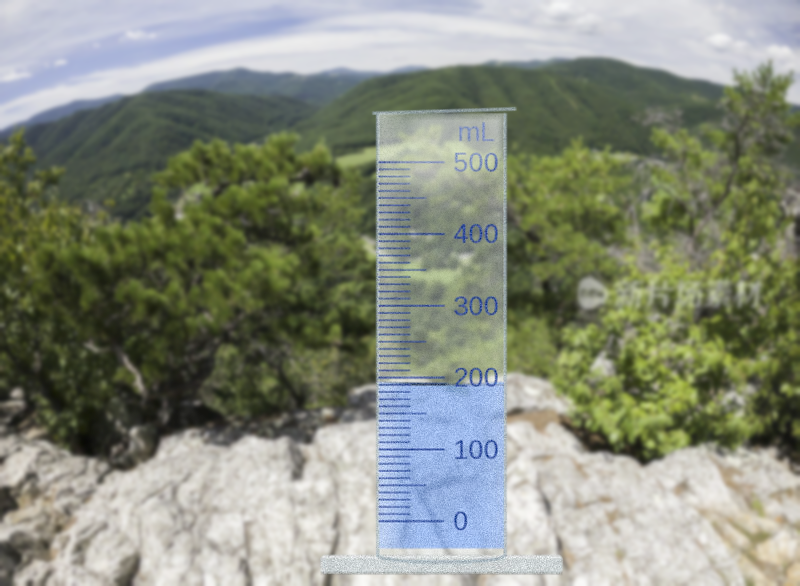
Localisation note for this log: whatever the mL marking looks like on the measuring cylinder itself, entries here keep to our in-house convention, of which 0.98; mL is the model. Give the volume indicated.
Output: 190; mL
